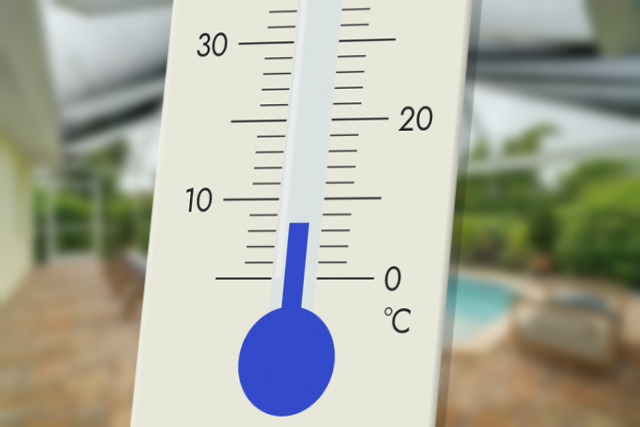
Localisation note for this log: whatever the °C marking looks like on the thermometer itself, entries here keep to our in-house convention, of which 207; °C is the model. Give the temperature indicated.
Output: 7; °C
